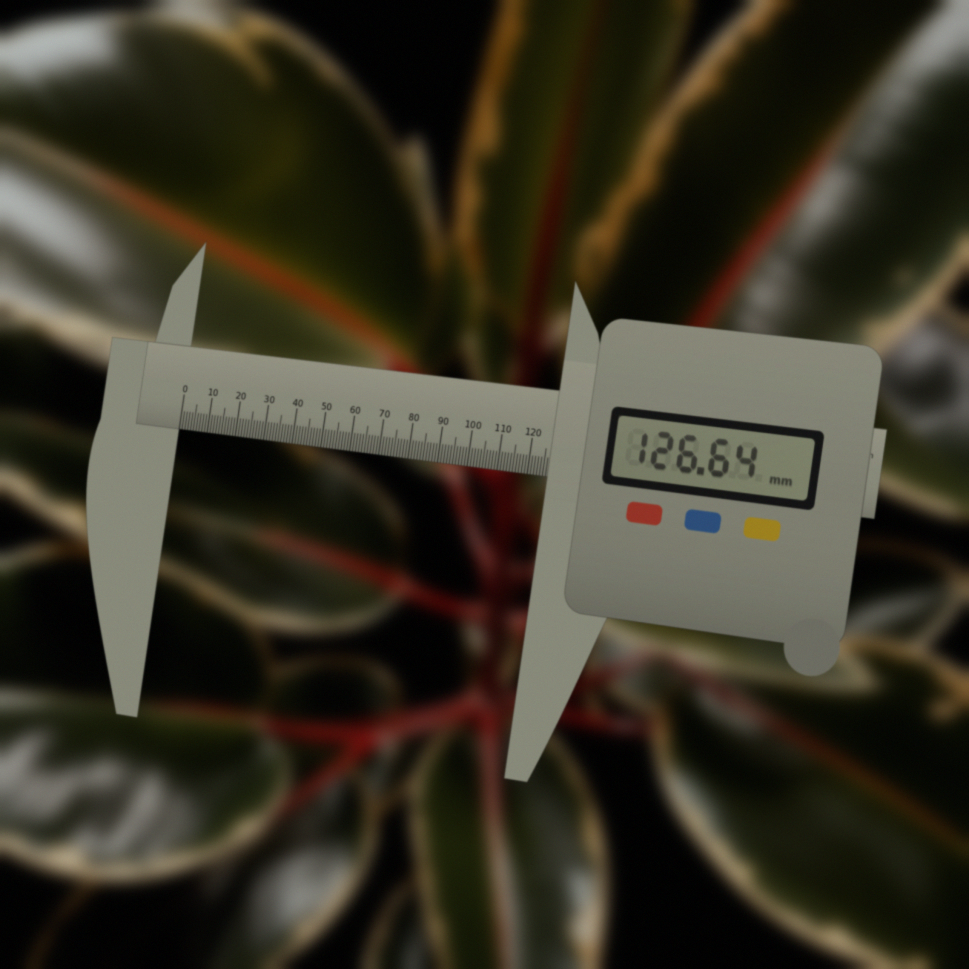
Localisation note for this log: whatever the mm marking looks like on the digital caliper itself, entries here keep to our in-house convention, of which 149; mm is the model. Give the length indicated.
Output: 126.64; mm
